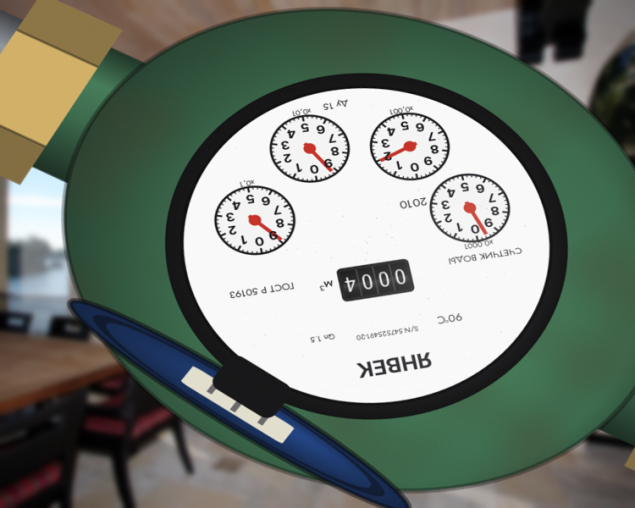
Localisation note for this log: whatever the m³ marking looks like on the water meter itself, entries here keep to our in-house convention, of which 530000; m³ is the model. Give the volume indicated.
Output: 4.8919; m³
